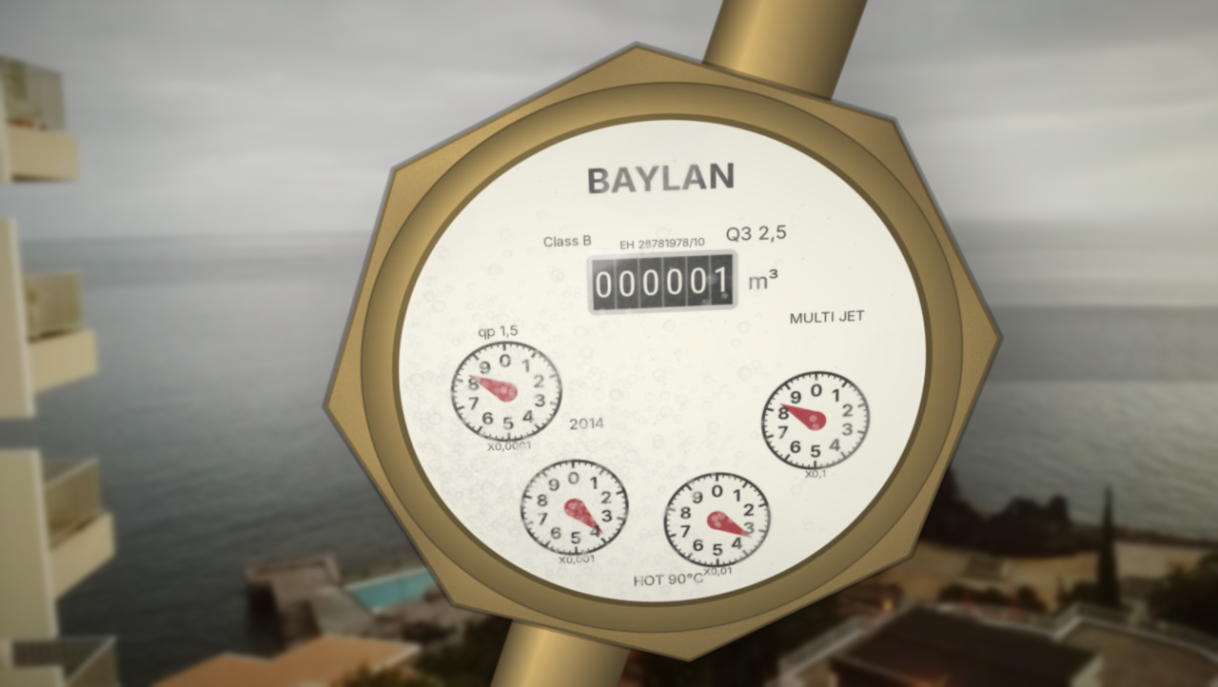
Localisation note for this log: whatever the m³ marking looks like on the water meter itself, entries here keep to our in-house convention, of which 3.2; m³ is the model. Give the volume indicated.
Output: 1.8338; m³
